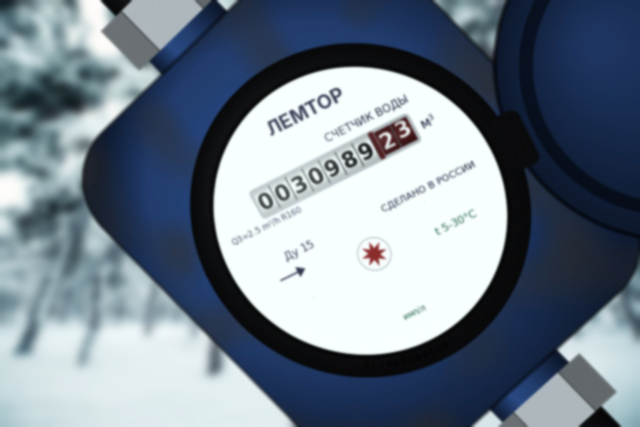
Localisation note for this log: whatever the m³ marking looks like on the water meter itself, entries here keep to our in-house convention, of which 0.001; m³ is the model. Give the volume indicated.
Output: 30989.23; m³
